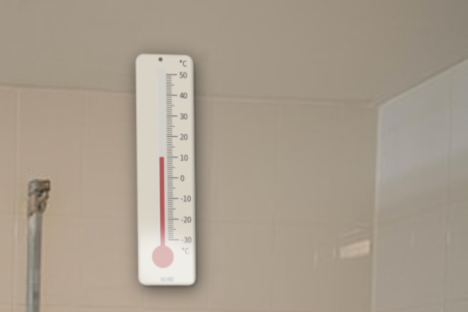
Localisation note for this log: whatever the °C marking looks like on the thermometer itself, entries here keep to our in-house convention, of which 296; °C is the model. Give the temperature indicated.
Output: 10; °C
